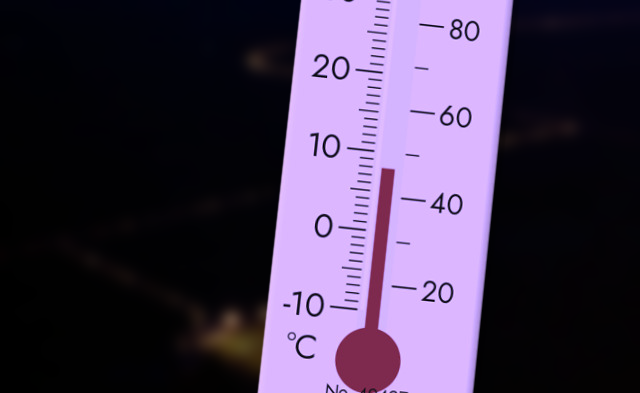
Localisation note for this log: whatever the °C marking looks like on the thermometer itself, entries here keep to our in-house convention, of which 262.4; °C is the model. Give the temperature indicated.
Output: 8; °C
